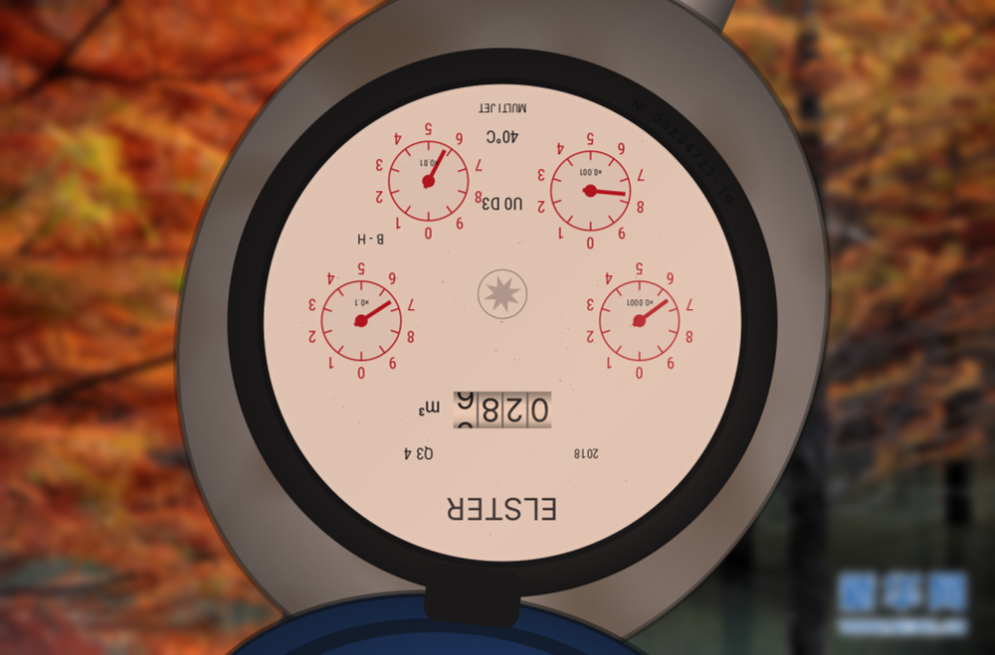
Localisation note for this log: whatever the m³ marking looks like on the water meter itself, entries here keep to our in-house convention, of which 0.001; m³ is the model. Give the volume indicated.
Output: 285.6576; m³
